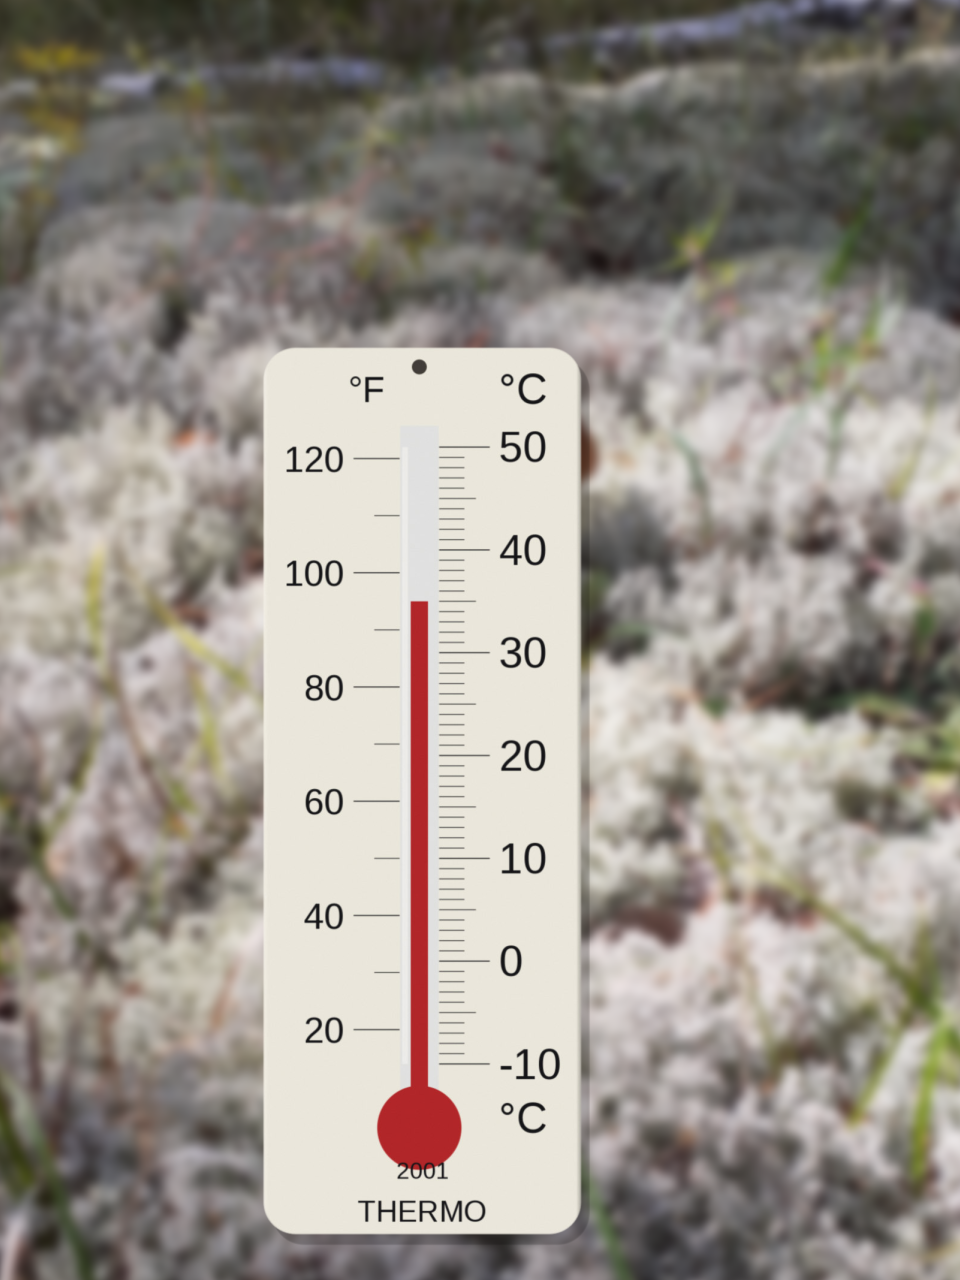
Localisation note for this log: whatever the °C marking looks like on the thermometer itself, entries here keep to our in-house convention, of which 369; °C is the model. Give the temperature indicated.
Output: 35; °C
